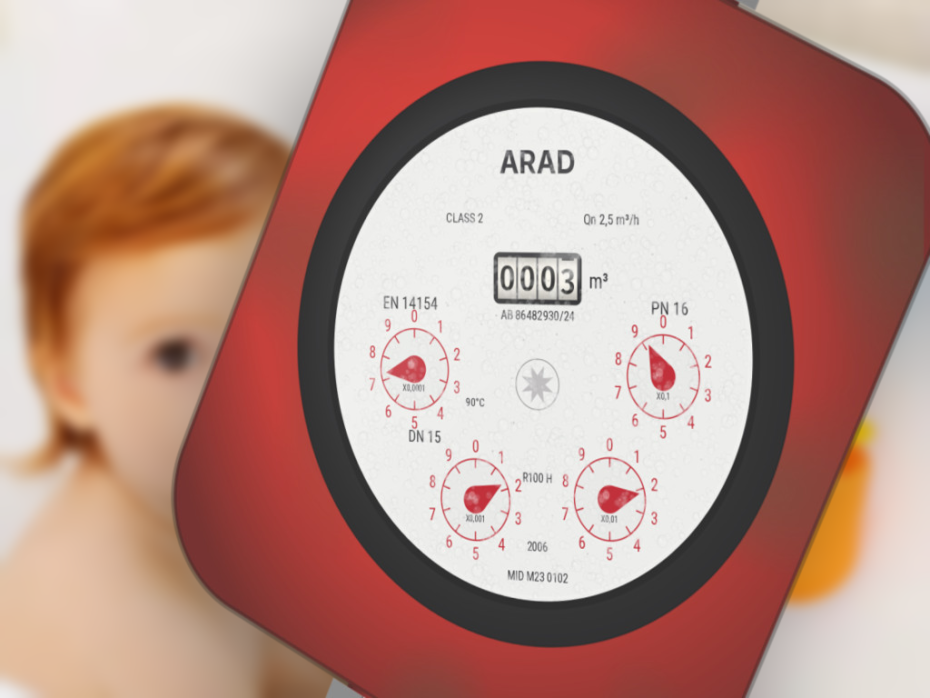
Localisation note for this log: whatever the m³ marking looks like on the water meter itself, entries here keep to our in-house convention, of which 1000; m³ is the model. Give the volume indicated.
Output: 2.9217; m³
